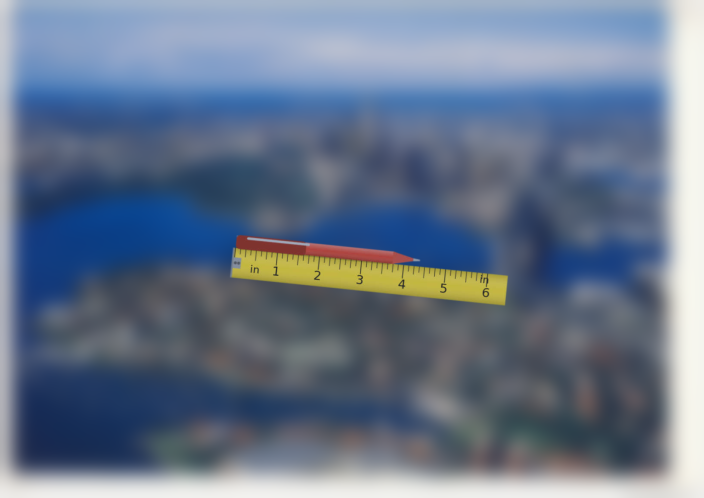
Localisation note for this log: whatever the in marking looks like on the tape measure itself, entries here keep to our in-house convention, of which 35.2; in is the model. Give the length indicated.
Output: 4.375; in
